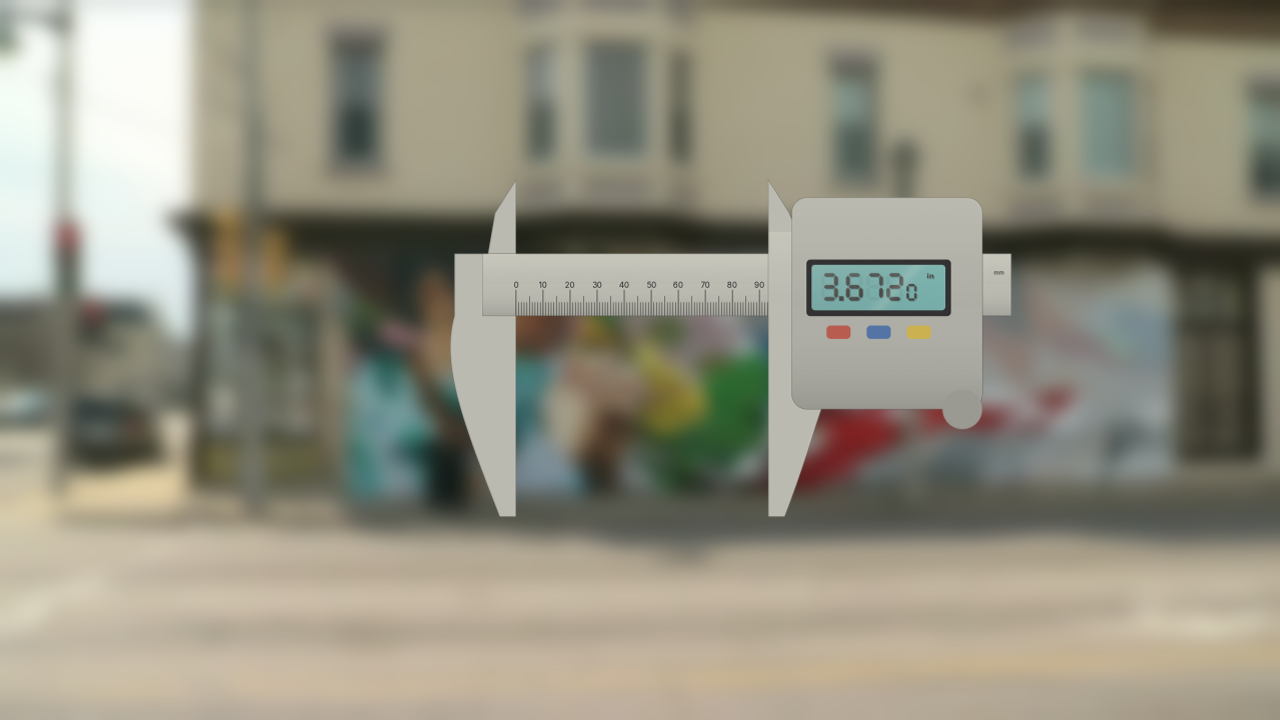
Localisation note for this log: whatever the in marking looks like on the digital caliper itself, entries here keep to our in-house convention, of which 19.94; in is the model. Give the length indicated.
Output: 3.6720; in
